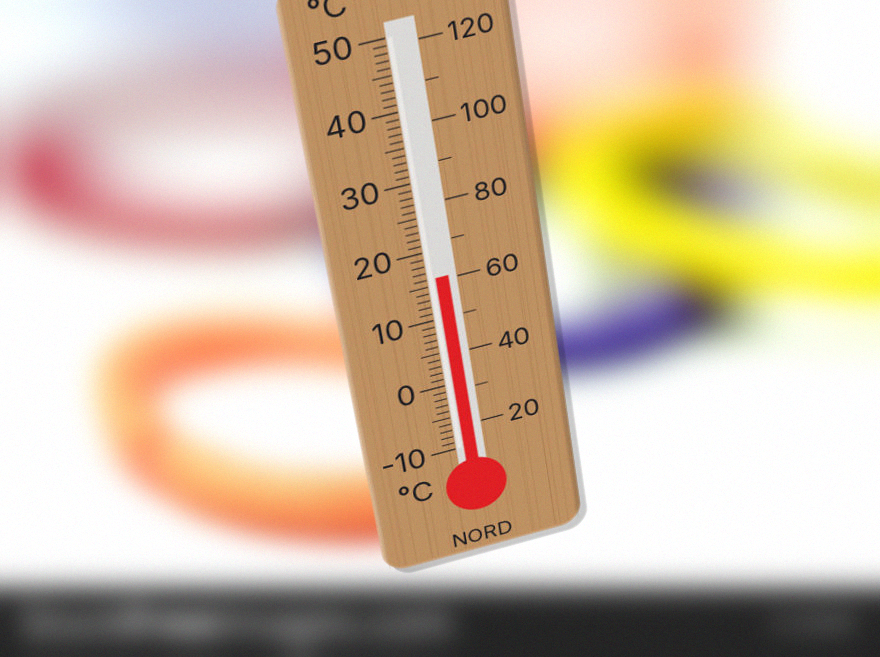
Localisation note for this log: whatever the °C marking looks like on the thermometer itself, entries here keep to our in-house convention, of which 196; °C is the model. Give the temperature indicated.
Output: 16; °C
